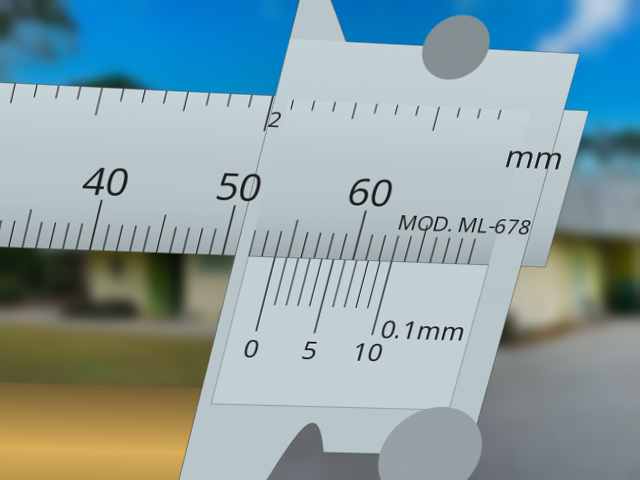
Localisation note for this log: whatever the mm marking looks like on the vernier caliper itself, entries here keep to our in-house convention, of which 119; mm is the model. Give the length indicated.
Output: 54.0; mm
